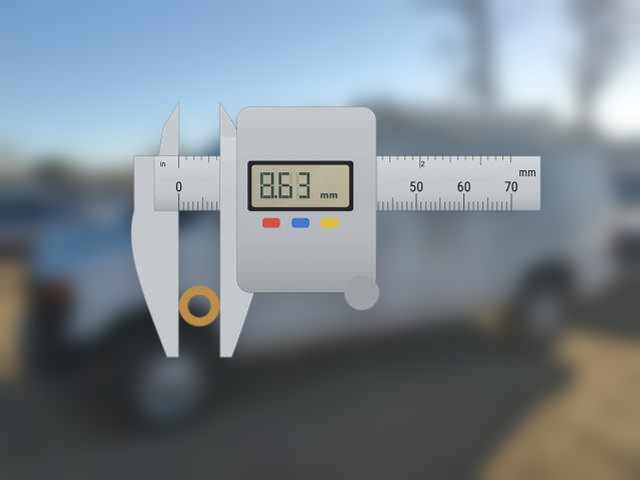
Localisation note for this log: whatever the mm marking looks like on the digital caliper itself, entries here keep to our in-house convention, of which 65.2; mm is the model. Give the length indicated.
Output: 8.63; mm
